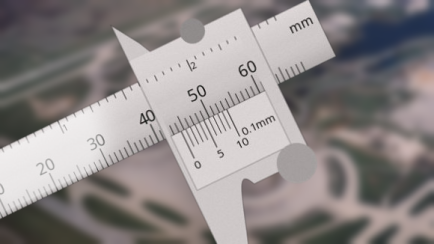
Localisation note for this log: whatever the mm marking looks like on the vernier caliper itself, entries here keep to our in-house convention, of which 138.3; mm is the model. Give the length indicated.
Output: 44.4; mm
